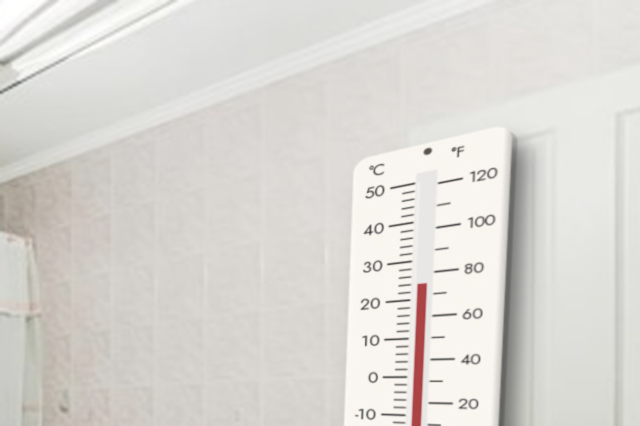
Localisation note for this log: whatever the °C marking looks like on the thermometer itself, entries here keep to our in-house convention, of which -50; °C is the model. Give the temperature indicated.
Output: 24; °C
